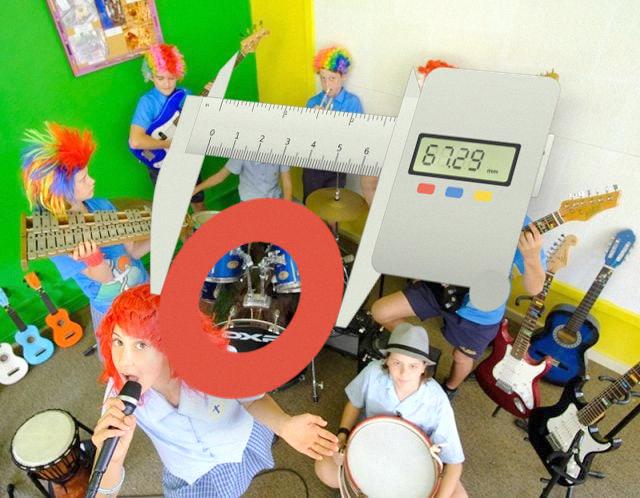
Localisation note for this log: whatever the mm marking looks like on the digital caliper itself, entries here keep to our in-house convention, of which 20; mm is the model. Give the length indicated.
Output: 67.29; mm
